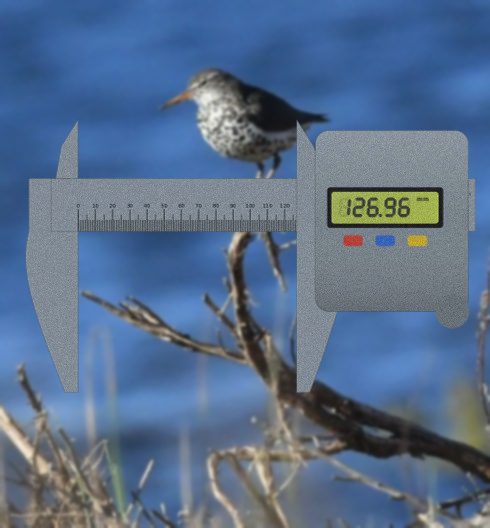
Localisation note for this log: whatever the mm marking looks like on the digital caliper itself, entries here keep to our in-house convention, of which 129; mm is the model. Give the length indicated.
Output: 126.96; mm
